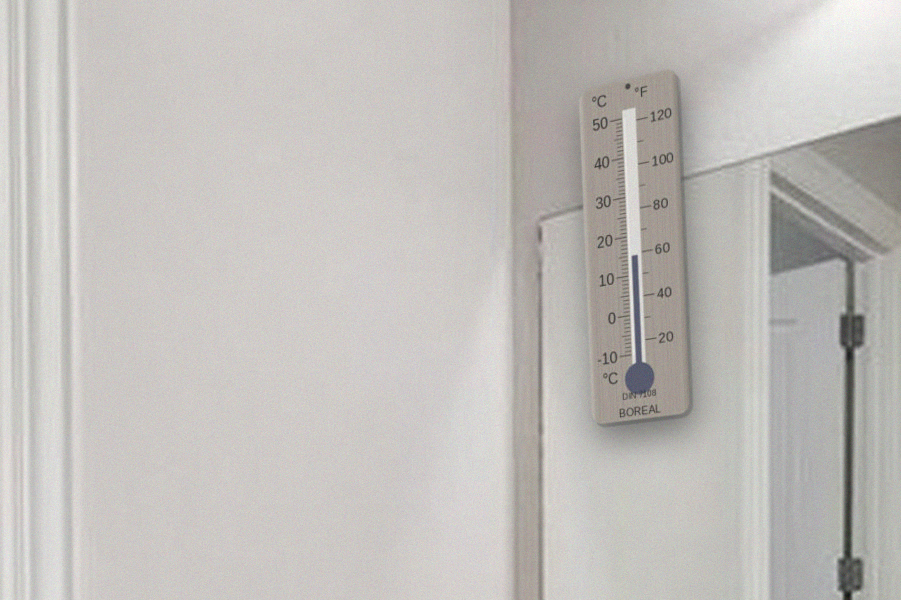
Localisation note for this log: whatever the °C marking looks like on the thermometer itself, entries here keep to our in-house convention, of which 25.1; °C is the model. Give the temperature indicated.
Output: 15; °C
